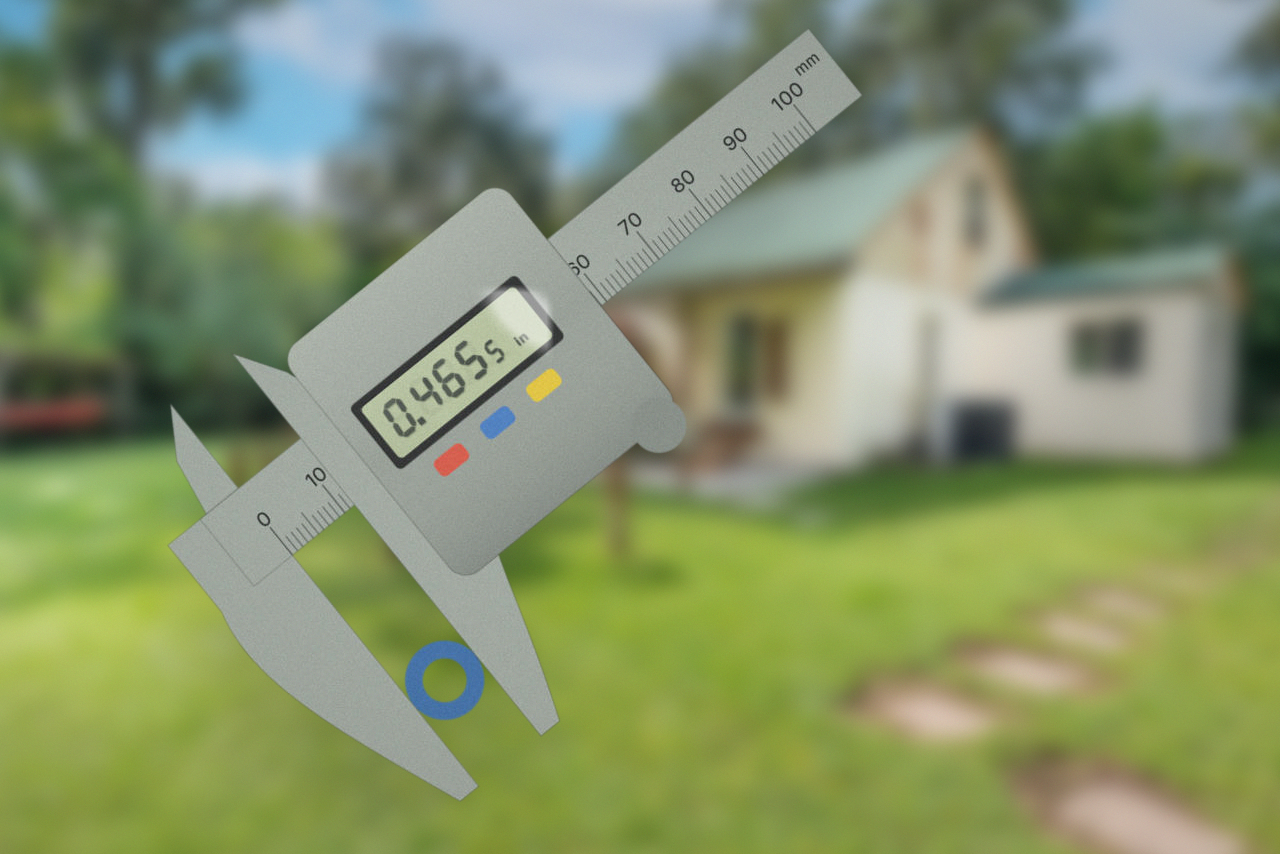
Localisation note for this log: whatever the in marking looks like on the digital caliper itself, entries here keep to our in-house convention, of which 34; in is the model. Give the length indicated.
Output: 0.4655; in
